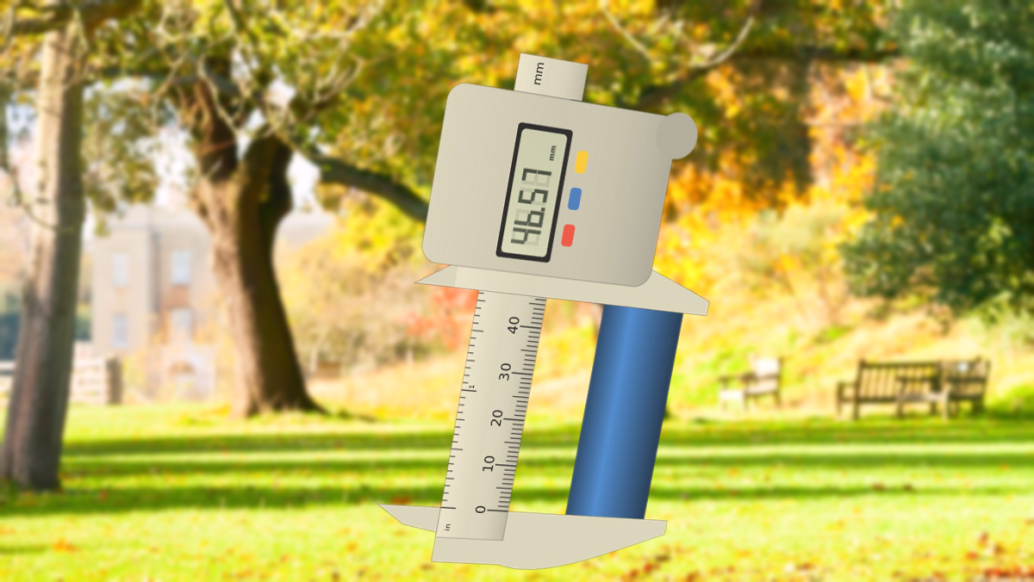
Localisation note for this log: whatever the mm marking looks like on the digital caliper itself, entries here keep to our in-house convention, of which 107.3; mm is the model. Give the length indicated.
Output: 46.57; mm
